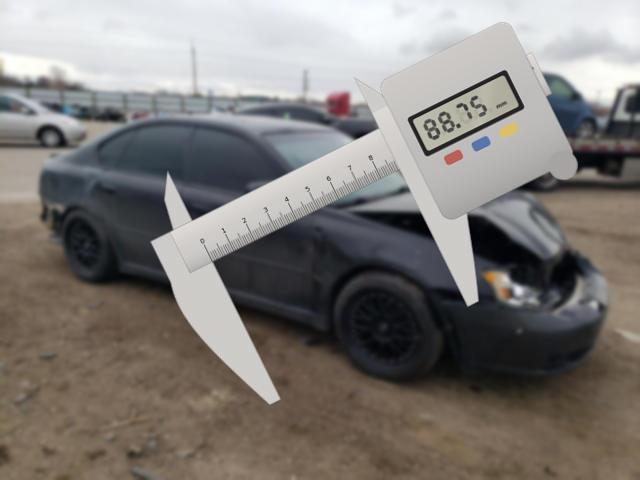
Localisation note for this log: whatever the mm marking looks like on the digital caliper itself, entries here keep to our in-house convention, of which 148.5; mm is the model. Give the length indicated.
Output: 88.75; mm
